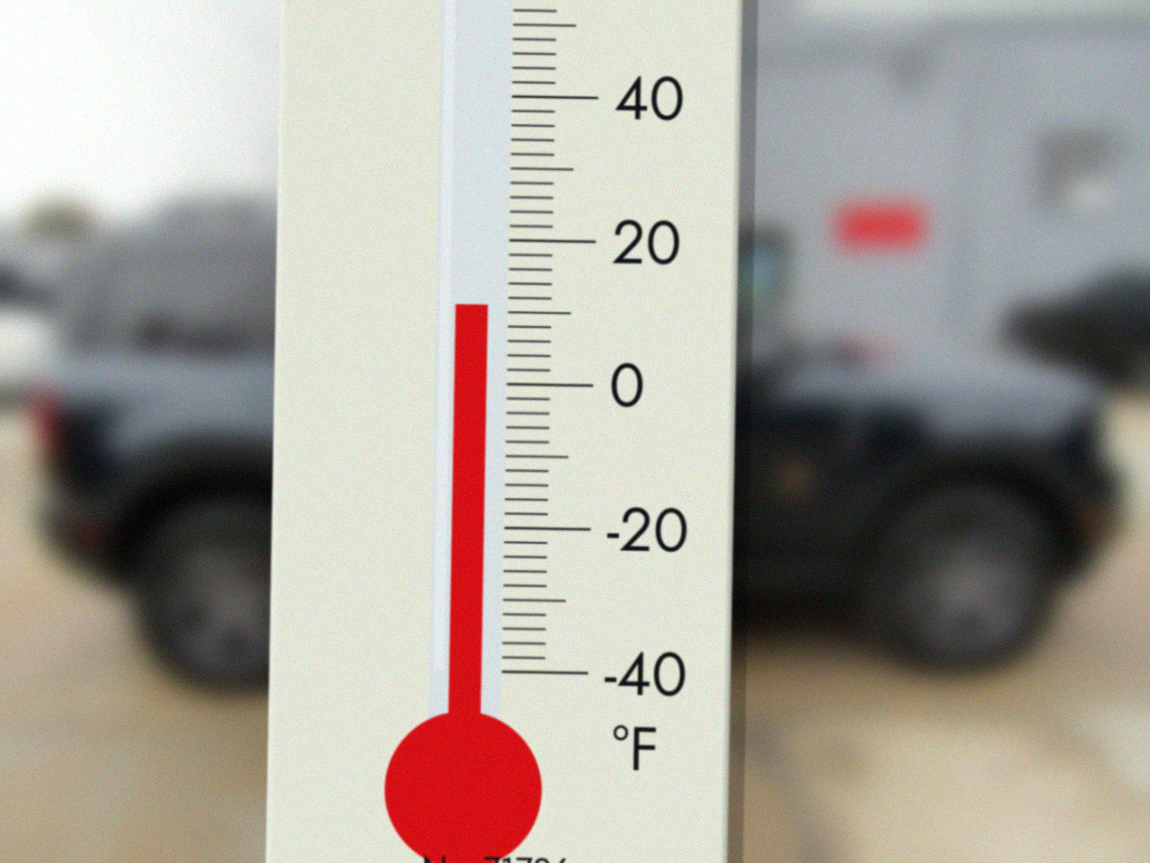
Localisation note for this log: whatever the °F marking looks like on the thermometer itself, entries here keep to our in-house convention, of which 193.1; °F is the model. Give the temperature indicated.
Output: 11; °F
